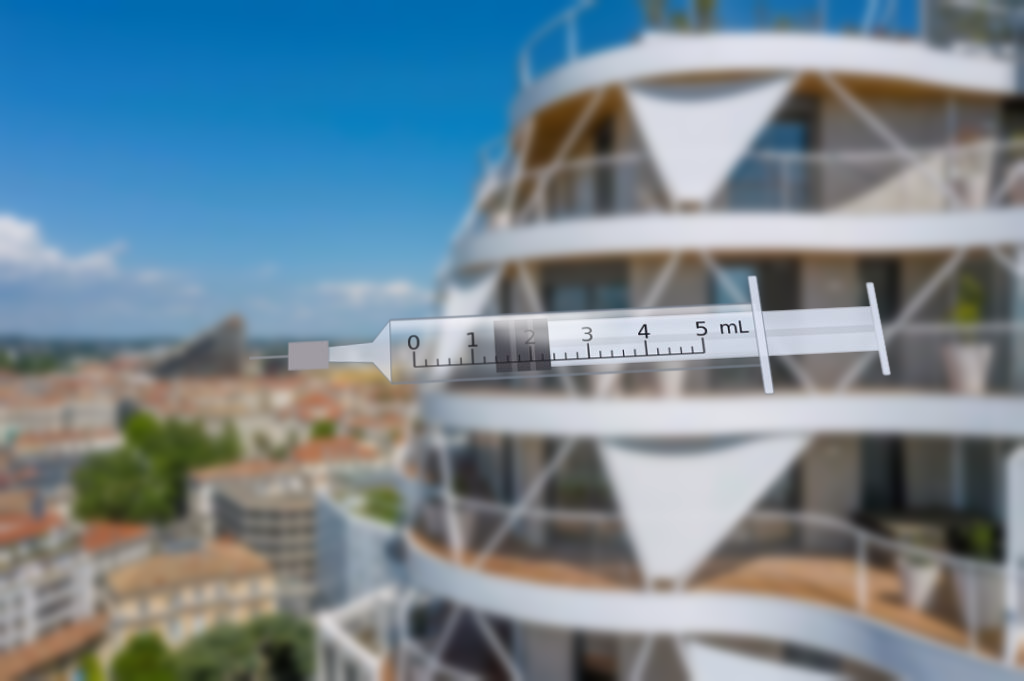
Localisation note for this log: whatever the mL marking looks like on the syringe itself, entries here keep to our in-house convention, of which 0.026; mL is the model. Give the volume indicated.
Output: 1.4; mL
